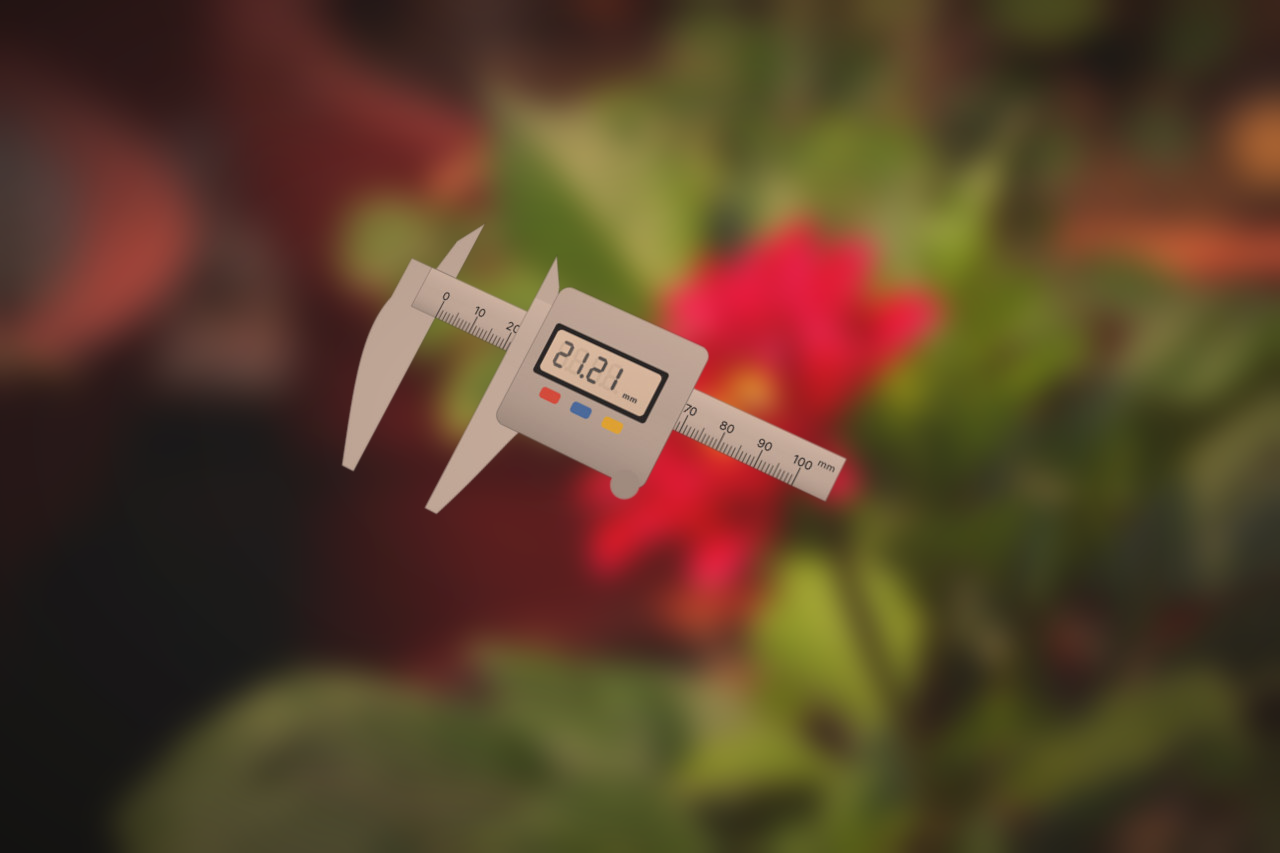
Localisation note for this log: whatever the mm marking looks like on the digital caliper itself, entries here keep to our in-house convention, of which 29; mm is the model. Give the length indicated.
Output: 21.21; mm
